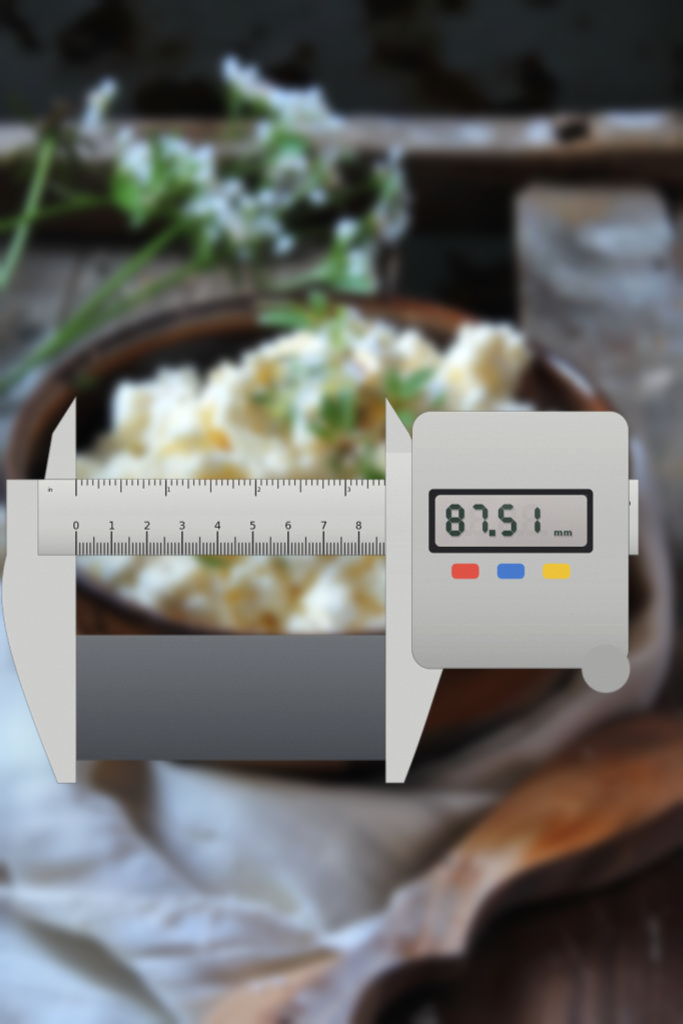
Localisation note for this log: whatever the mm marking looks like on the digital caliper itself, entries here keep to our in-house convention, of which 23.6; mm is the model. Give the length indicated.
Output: 87.51; mm
